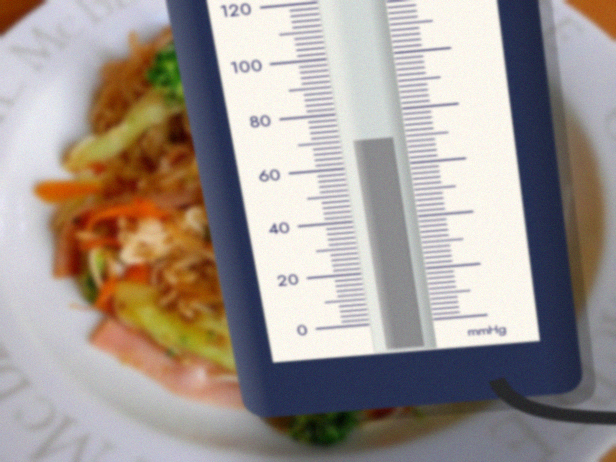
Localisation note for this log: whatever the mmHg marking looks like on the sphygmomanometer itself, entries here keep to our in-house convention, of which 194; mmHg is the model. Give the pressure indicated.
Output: 70; mmHg
